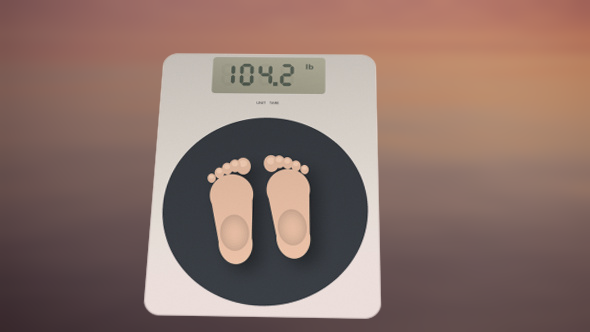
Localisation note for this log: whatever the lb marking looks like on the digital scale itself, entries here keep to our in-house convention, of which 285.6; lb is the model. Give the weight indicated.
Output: 104.2; lb
